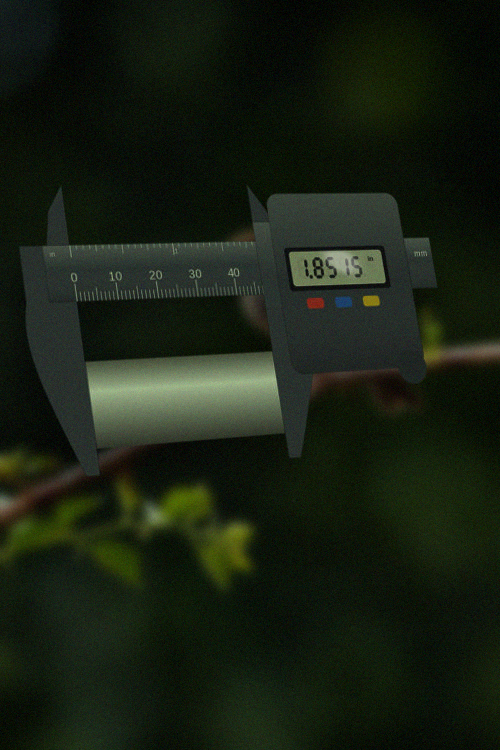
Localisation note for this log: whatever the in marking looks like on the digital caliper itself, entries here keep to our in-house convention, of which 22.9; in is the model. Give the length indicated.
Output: 1.8515; in
